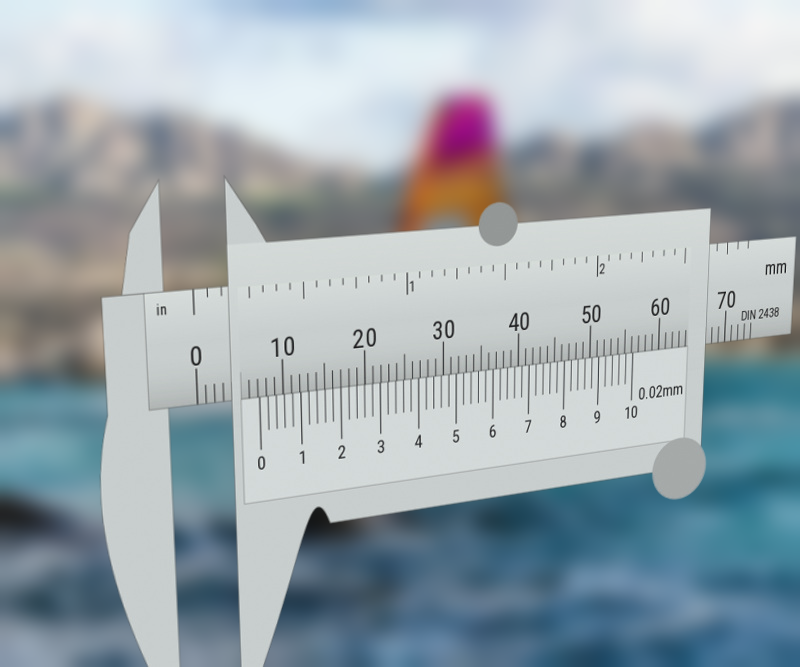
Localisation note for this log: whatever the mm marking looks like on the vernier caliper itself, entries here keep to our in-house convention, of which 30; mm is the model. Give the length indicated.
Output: 7.2; mm
